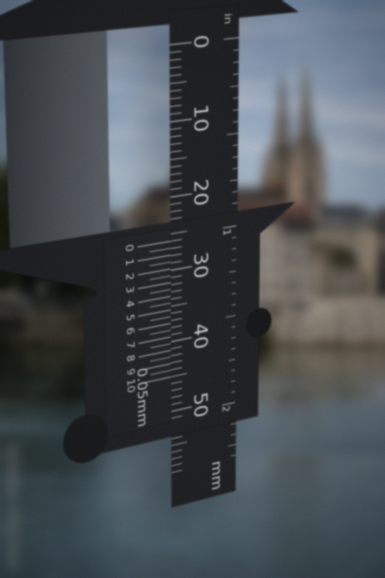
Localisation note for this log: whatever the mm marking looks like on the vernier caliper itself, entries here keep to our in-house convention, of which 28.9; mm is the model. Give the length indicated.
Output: 26.0; mm
